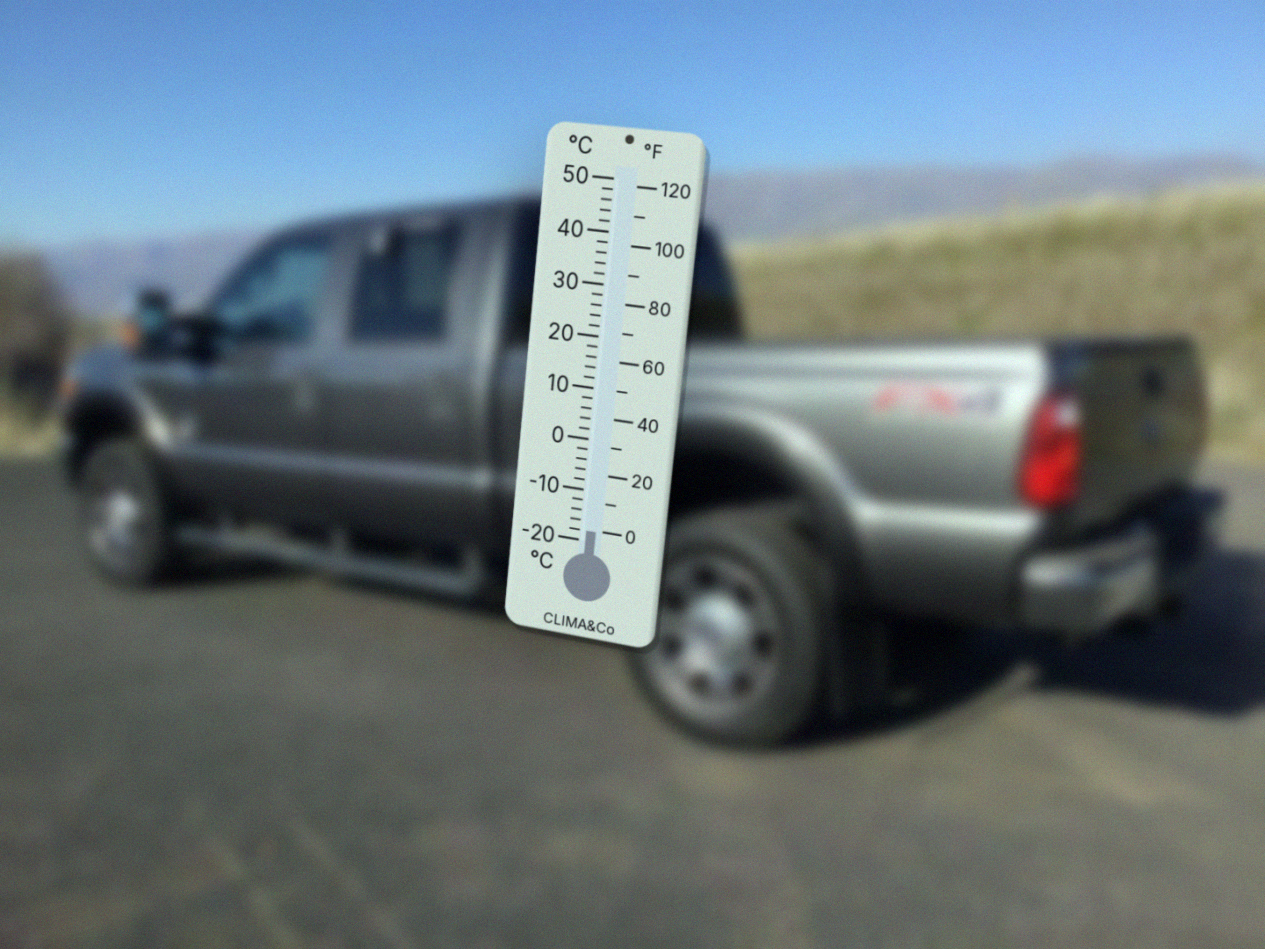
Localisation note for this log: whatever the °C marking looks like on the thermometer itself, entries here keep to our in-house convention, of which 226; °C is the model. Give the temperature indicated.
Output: -18; °C
